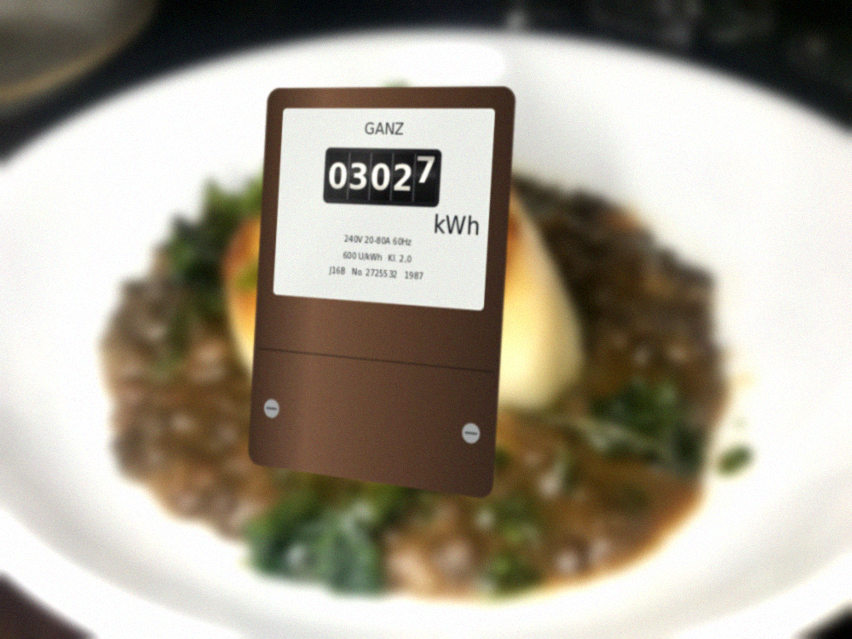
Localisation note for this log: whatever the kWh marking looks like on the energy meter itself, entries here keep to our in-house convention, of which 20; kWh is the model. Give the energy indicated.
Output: 3027; kWh
